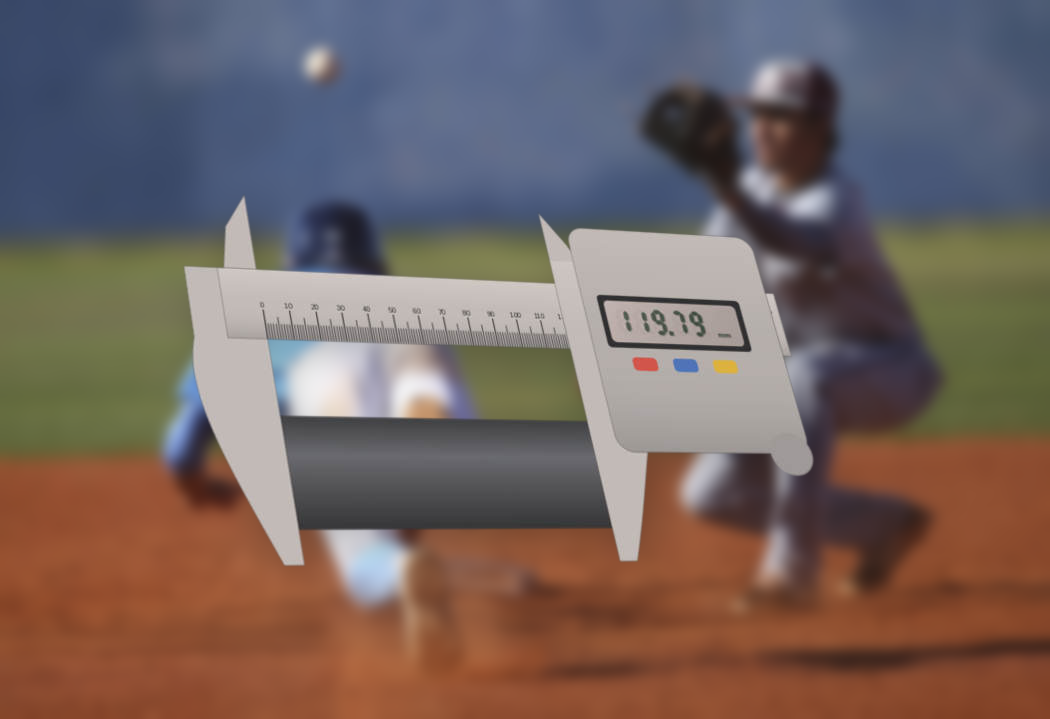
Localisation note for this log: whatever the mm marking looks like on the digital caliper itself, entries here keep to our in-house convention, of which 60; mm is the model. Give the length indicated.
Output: 119.79; mm
